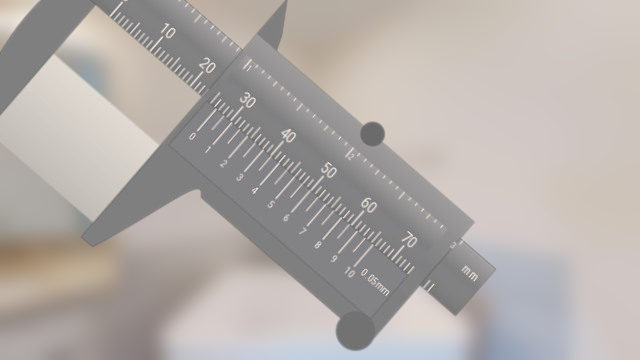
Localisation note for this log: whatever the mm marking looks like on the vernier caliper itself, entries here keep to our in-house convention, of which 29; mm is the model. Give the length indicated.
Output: 26.5; mm
